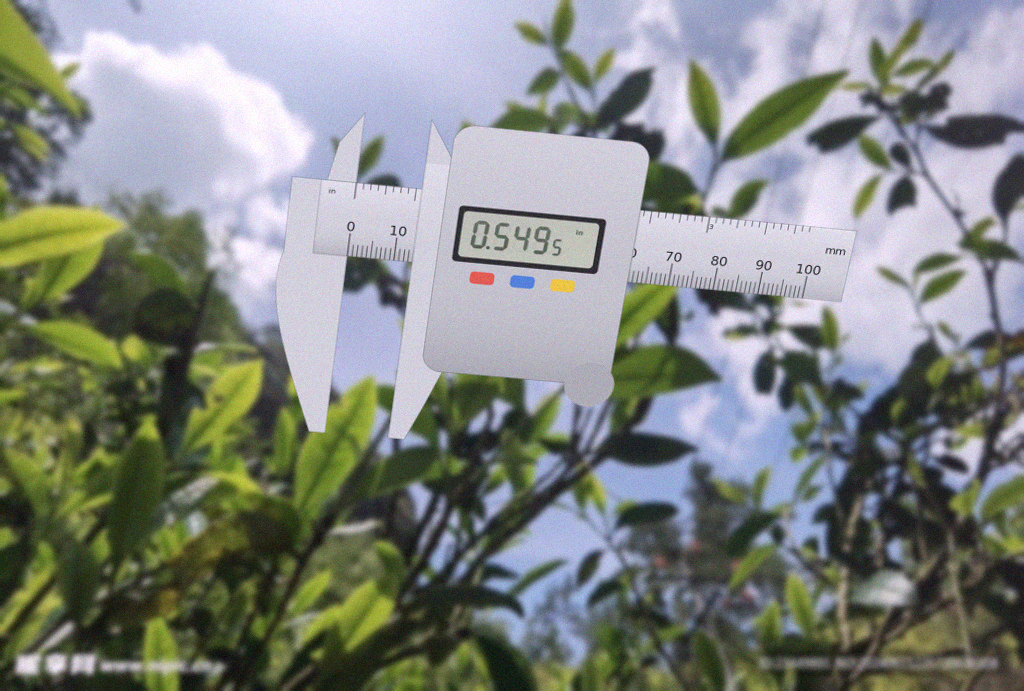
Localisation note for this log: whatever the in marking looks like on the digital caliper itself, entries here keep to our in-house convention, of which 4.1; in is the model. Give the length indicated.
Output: 0.5495; in
